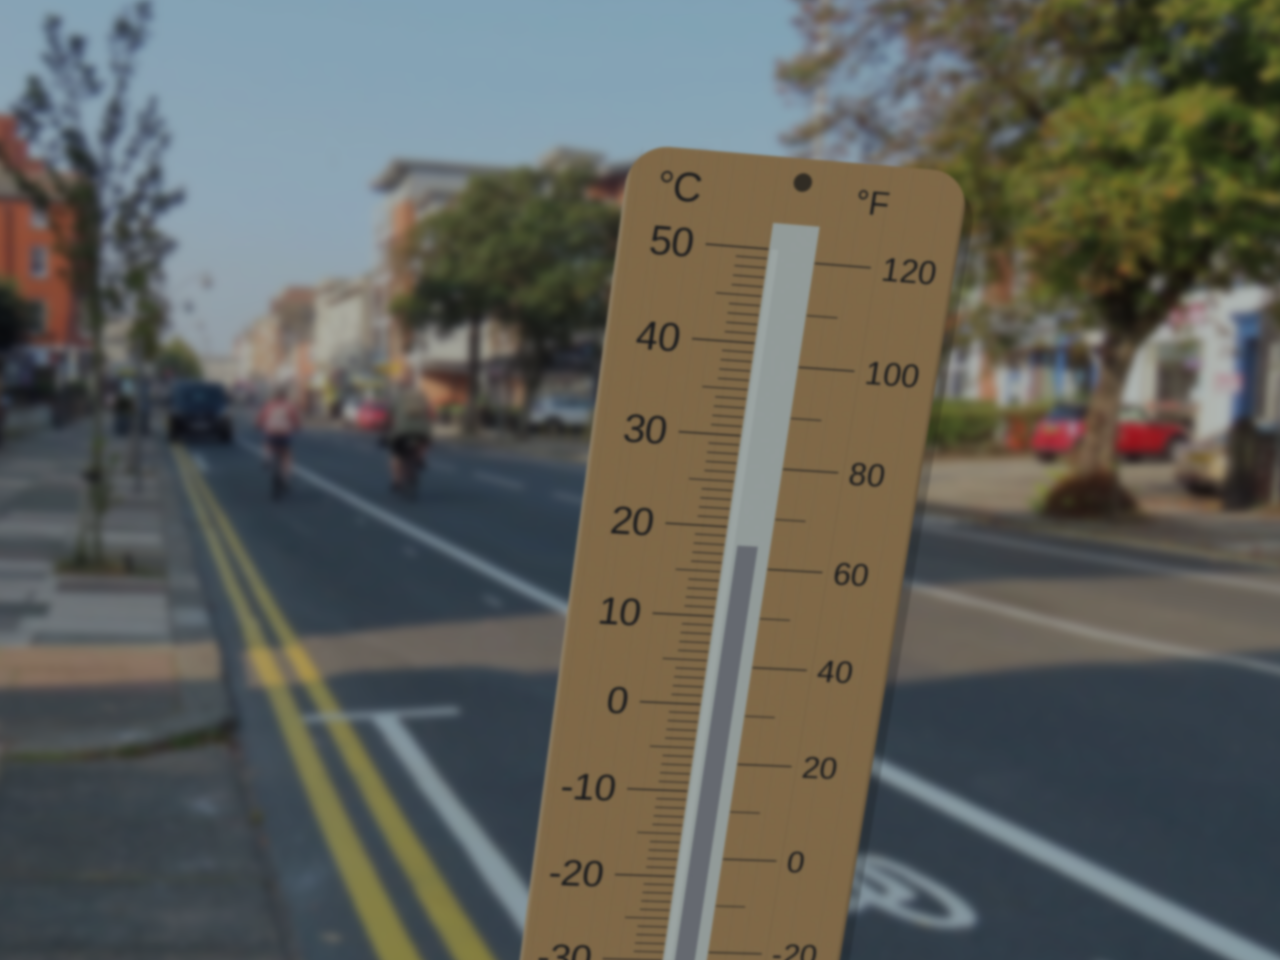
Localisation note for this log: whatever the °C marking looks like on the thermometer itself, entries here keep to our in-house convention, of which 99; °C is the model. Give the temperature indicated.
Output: 18; °C
